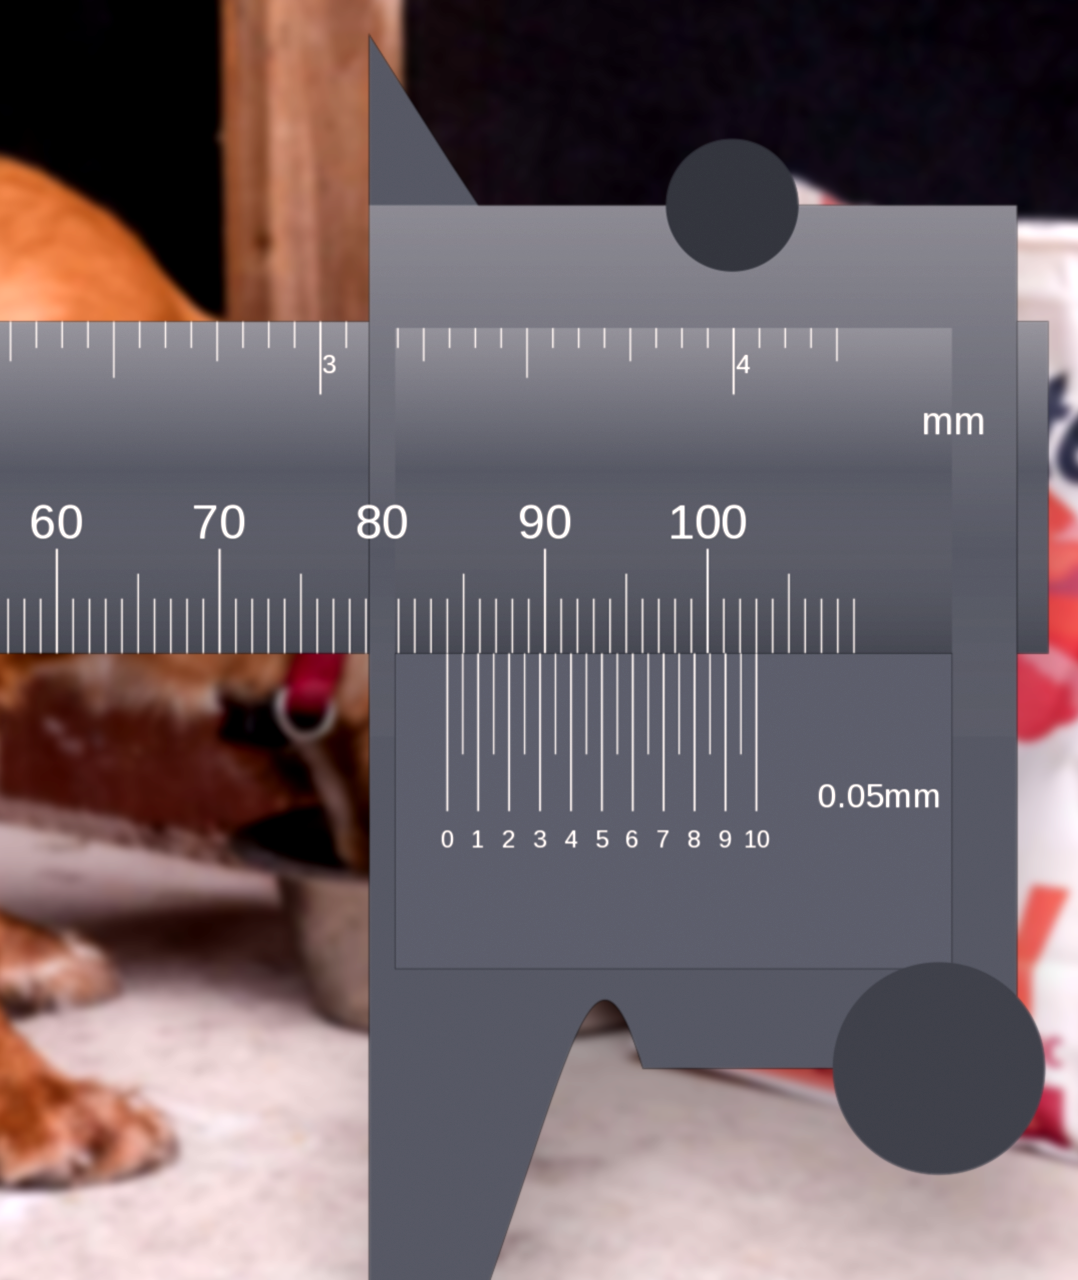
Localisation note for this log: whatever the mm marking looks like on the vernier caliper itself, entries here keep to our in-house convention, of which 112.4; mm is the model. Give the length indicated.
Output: 84.0; mm
